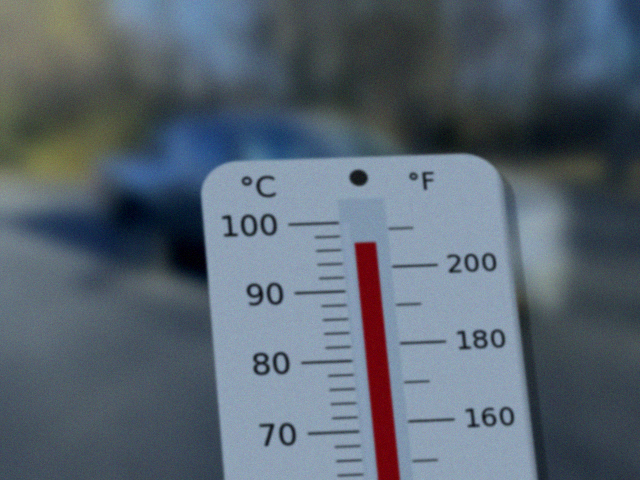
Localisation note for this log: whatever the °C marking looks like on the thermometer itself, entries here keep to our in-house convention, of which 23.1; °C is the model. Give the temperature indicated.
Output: 97; °C
